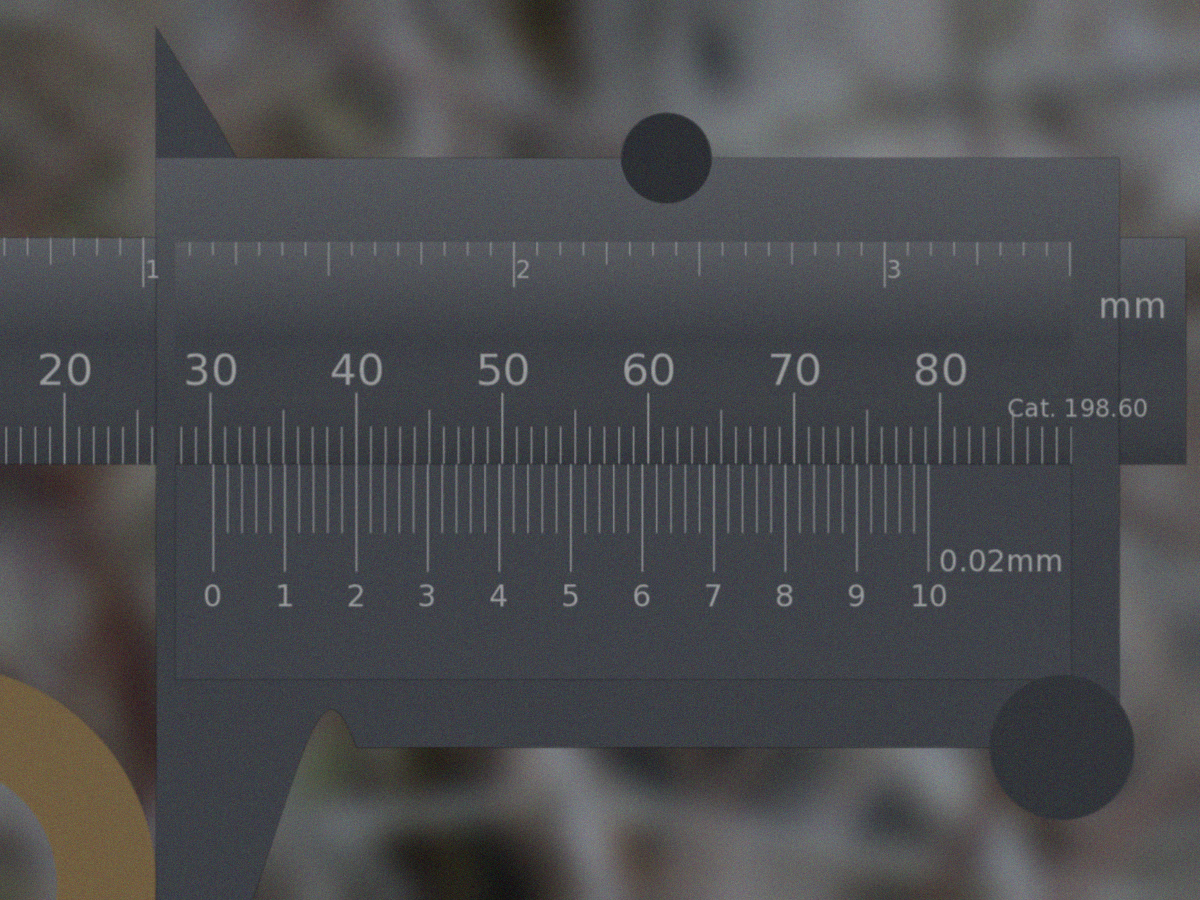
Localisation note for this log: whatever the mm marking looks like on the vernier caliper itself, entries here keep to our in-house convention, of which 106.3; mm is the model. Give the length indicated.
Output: 30.2; mm
